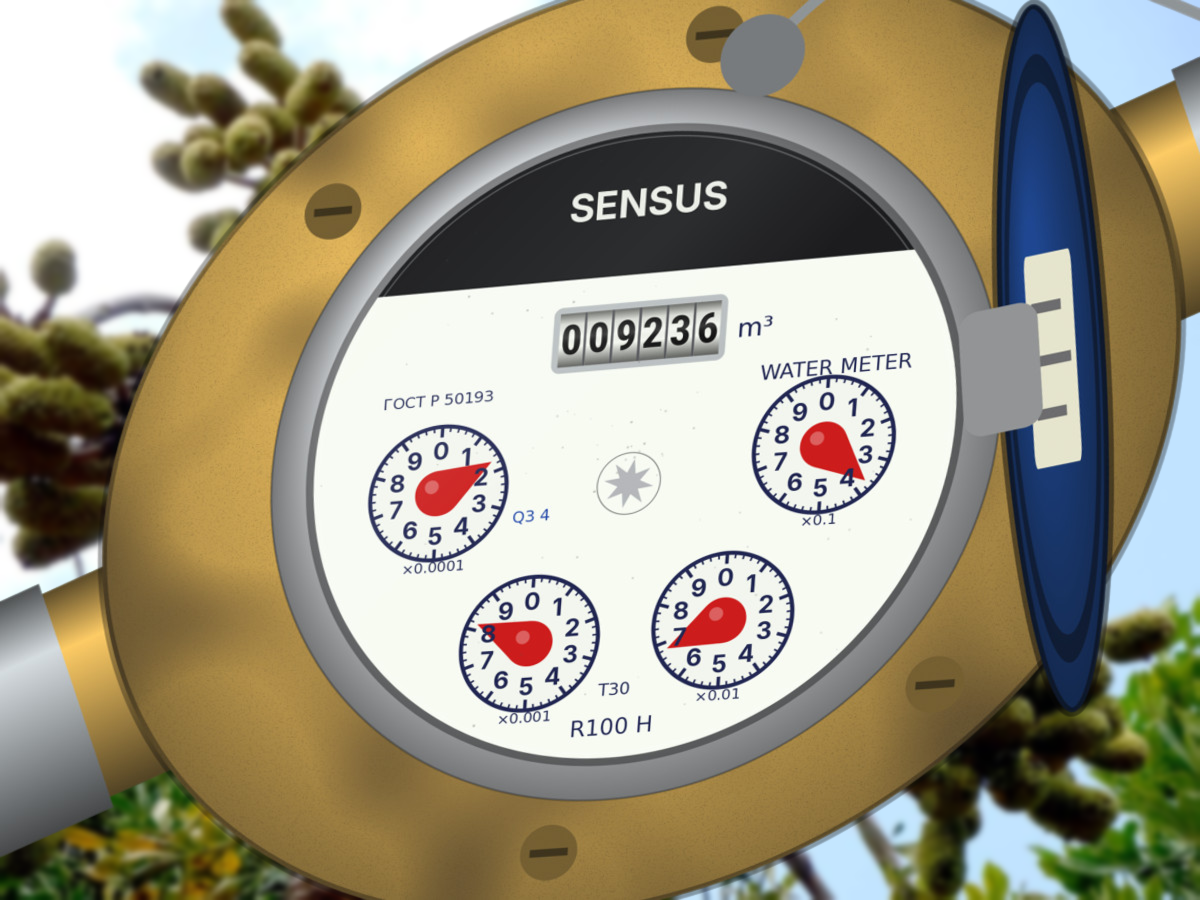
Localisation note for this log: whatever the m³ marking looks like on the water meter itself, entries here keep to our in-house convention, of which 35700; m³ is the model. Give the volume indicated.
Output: 9236.3681; m³
